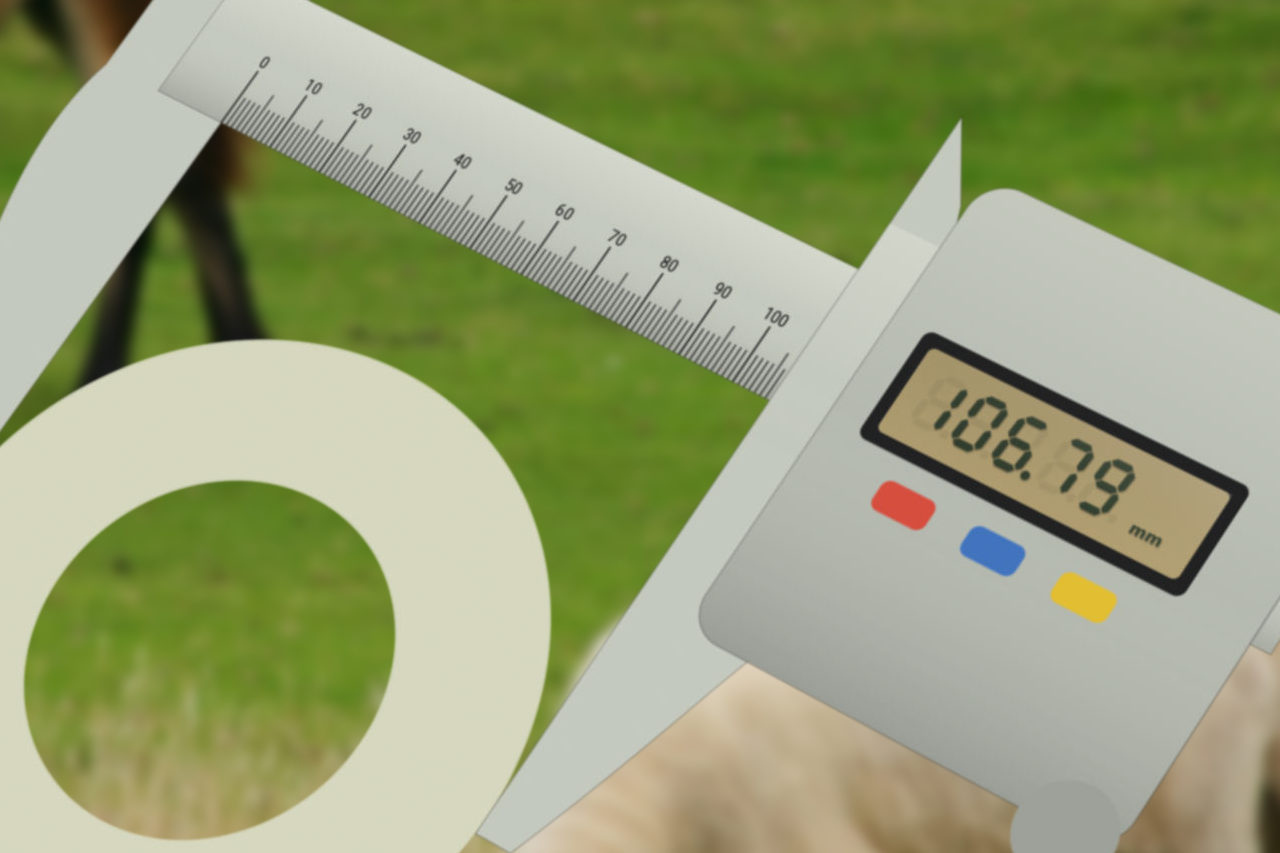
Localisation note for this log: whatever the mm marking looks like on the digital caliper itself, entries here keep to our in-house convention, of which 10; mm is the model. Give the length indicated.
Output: 106.79; mm
